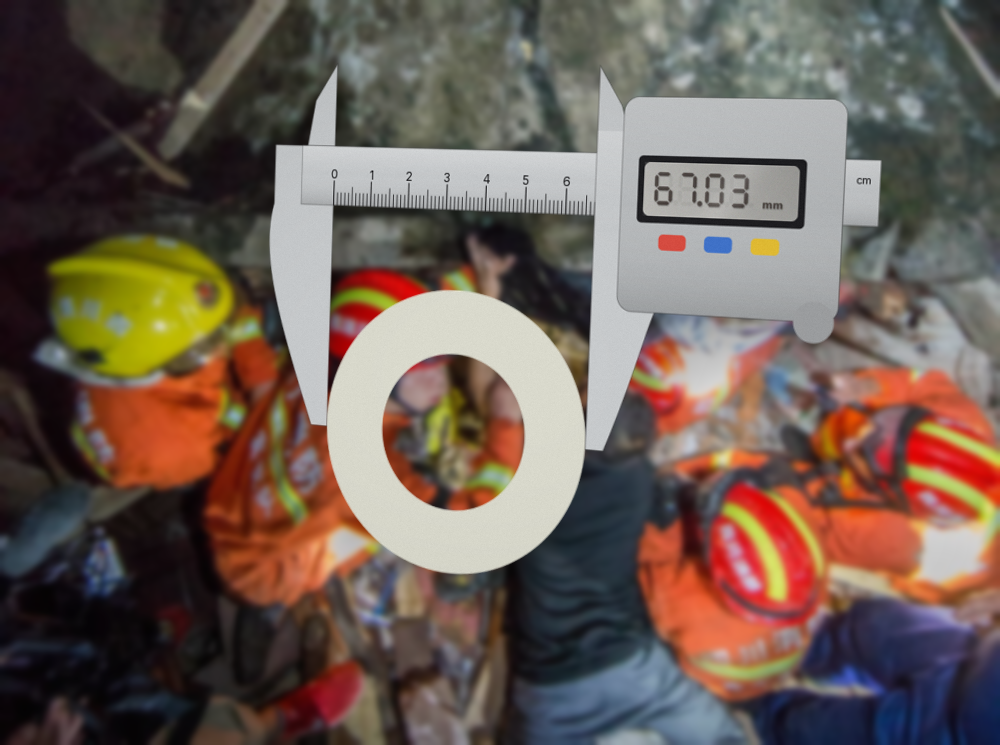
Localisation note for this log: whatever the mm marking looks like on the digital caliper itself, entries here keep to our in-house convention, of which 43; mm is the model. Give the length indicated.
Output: 67.03; mm
